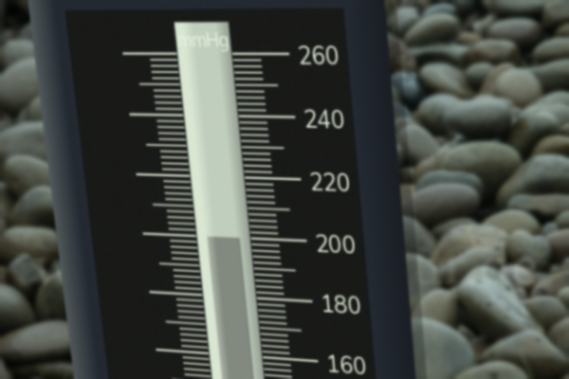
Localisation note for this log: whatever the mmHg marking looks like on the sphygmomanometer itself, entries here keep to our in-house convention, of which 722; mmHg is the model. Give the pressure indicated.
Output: 200; mmHg
